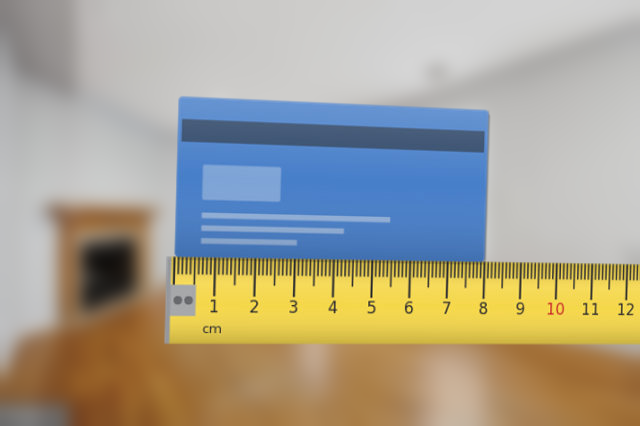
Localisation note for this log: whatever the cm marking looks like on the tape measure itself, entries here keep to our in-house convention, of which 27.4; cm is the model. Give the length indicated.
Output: 8; cm
